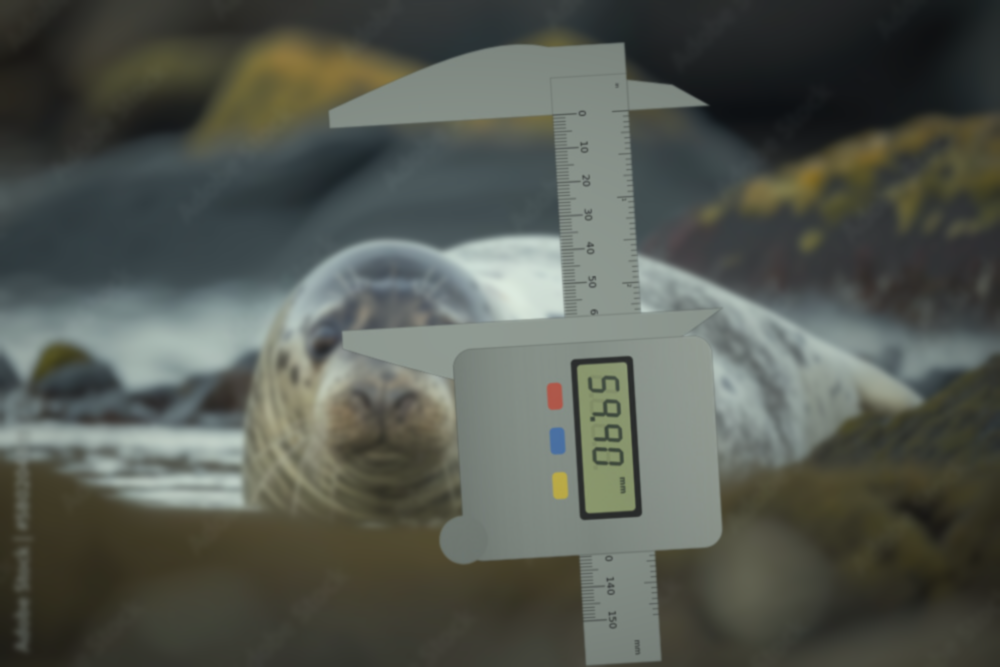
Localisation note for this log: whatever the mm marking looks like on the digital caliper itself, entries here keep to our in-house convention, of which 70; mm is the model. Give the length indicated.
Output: 59.90; mm
